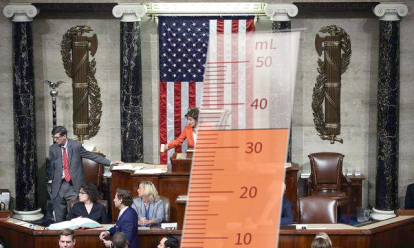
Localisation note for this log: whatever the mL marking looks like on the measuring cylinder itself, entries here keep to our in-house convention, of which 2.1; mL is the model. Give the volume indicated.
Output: 34; mL
